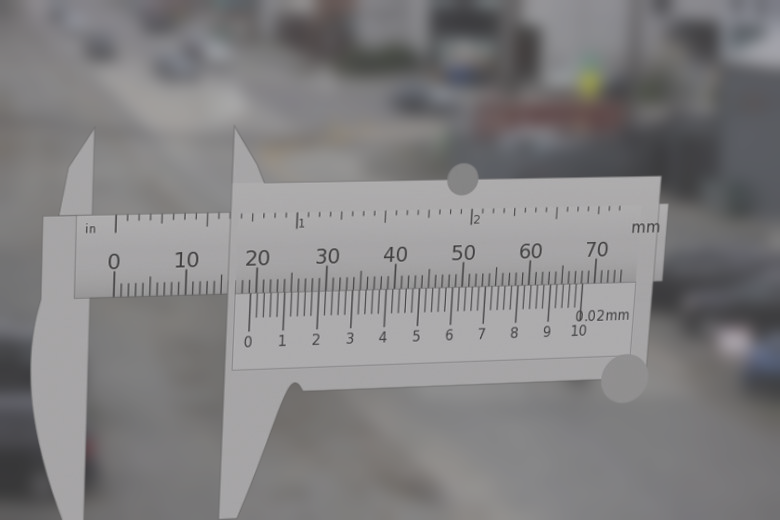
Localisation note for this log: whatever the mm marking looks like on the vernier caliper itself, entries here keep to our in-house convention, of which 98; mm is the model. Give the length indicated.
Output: 19.2; mm
